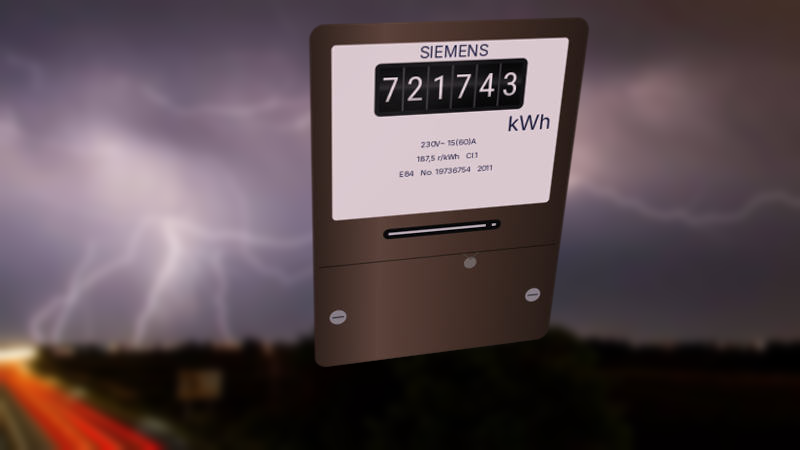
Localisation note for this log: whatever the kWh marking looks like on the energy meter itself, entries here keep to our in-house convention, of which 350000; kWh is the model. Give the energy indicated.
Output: 721743; kWh
